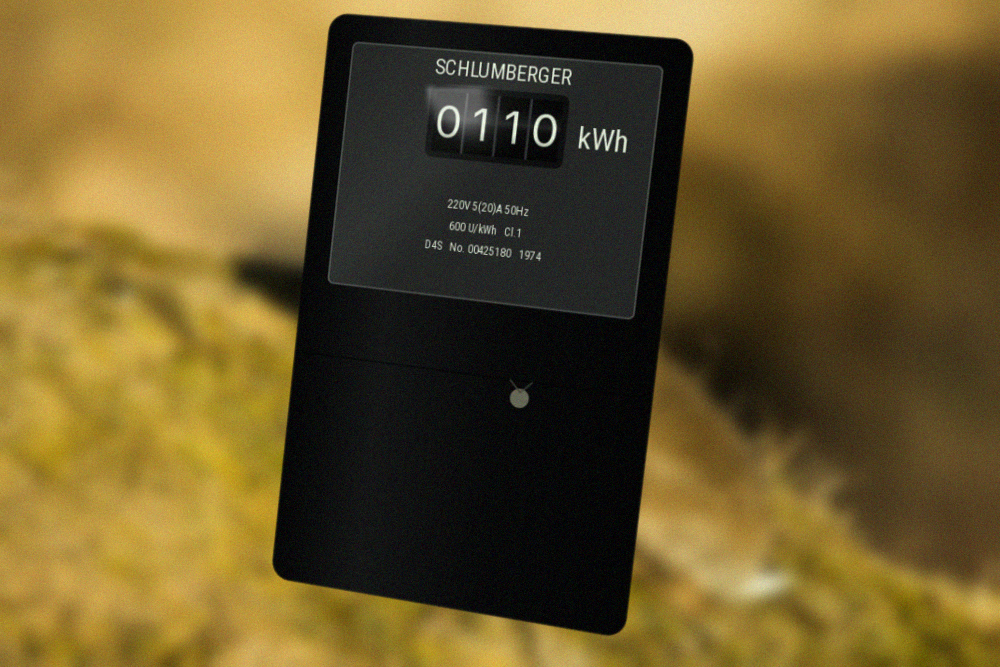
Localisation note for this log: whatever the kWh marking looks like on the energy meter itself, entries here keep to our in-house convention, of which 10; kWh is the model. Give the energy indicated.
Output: 110; kWh
